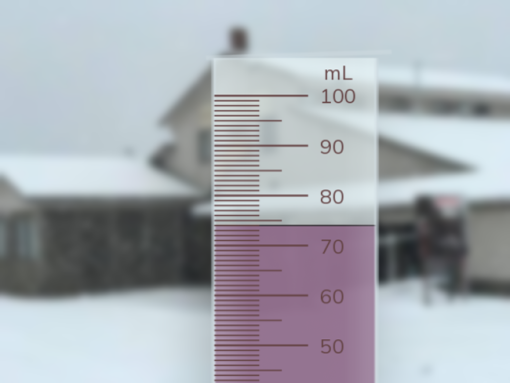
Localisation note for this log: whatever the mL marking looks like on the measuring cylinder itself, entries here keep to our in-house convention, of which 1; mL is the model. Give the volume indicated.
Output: 74; mL
